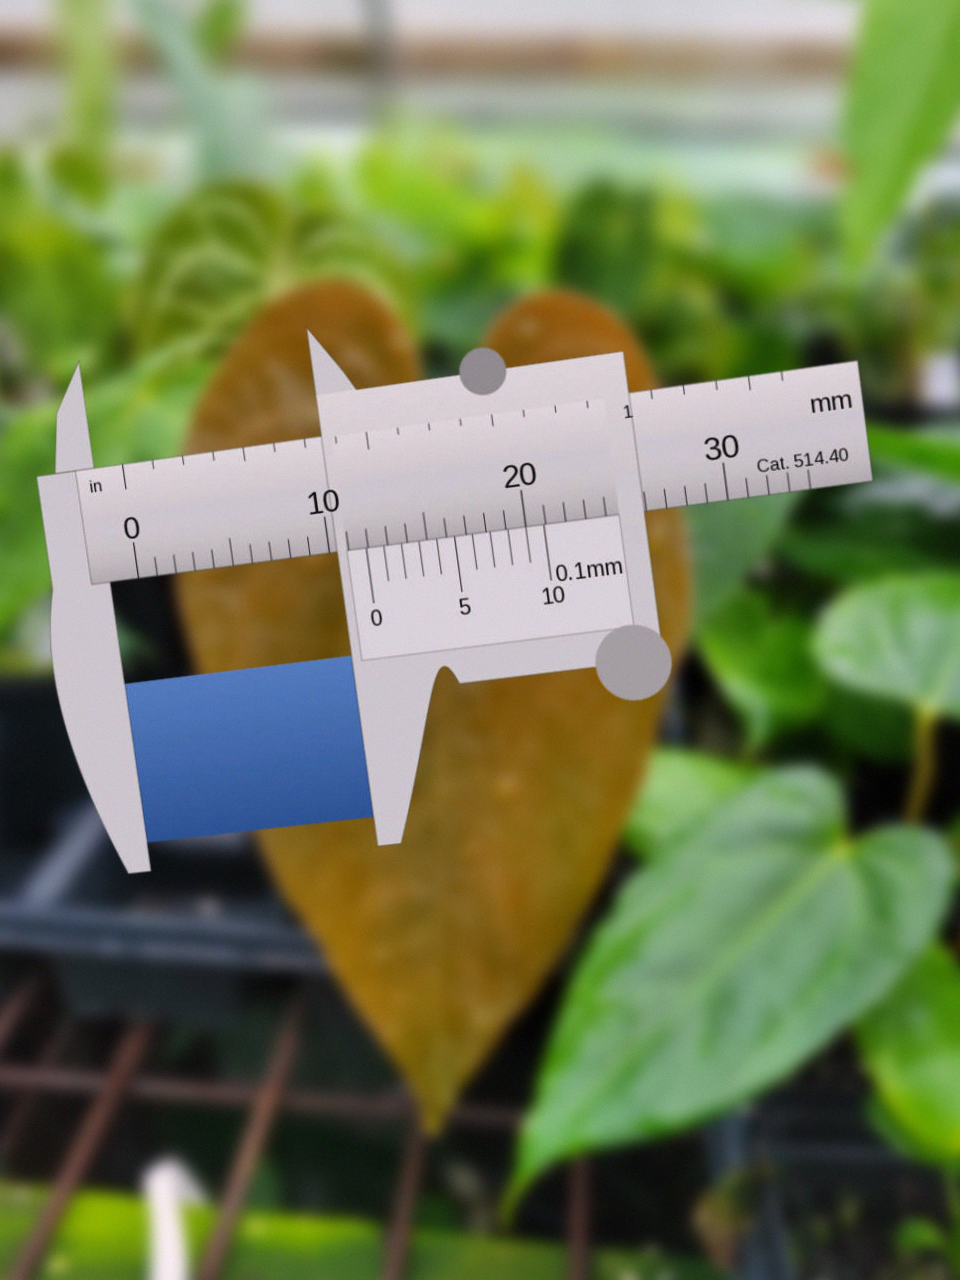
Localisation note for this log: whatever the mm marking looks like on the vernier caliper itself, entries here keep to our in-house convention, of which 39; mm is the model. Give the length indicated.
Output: 11.9; mm
